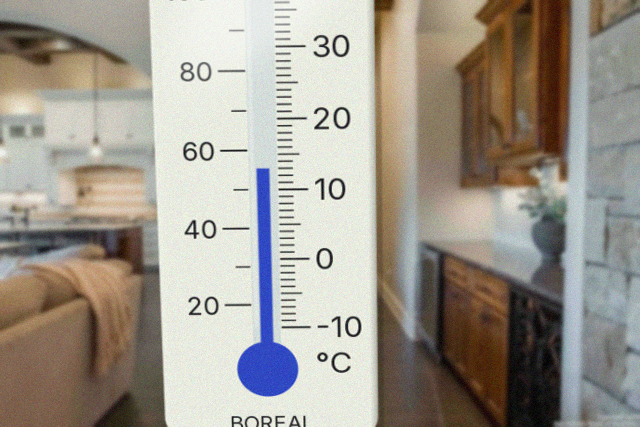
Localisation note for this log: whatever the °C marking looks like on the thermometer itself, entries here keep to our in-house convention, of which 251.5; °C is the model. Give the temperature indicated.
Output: 13; °C
